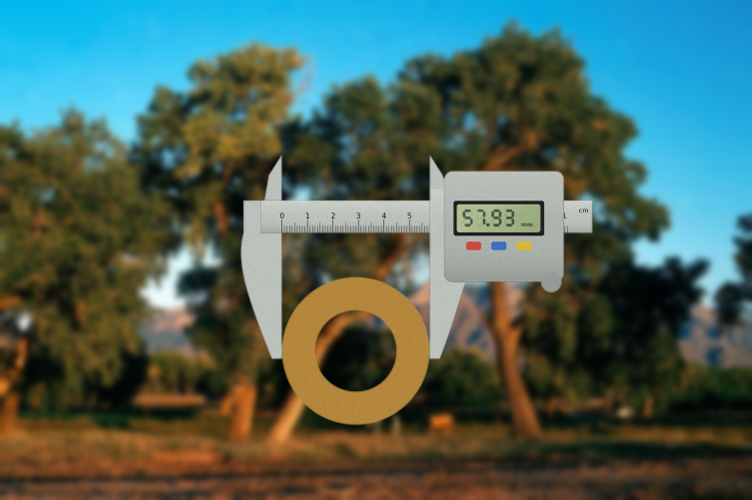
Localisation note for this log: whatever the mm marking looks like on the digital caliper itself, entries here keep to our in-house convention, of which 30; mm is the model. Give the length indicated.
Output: 57.93; mm
